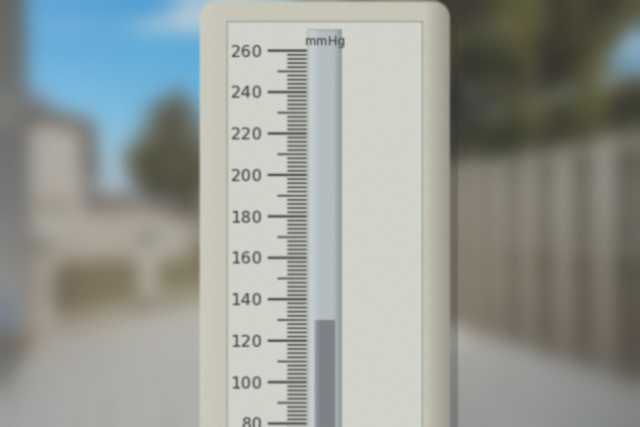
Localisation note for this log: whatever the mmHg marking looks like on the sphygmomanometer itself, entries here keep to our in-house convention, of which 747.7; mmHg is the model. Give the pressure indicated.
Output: 130; mmHg
